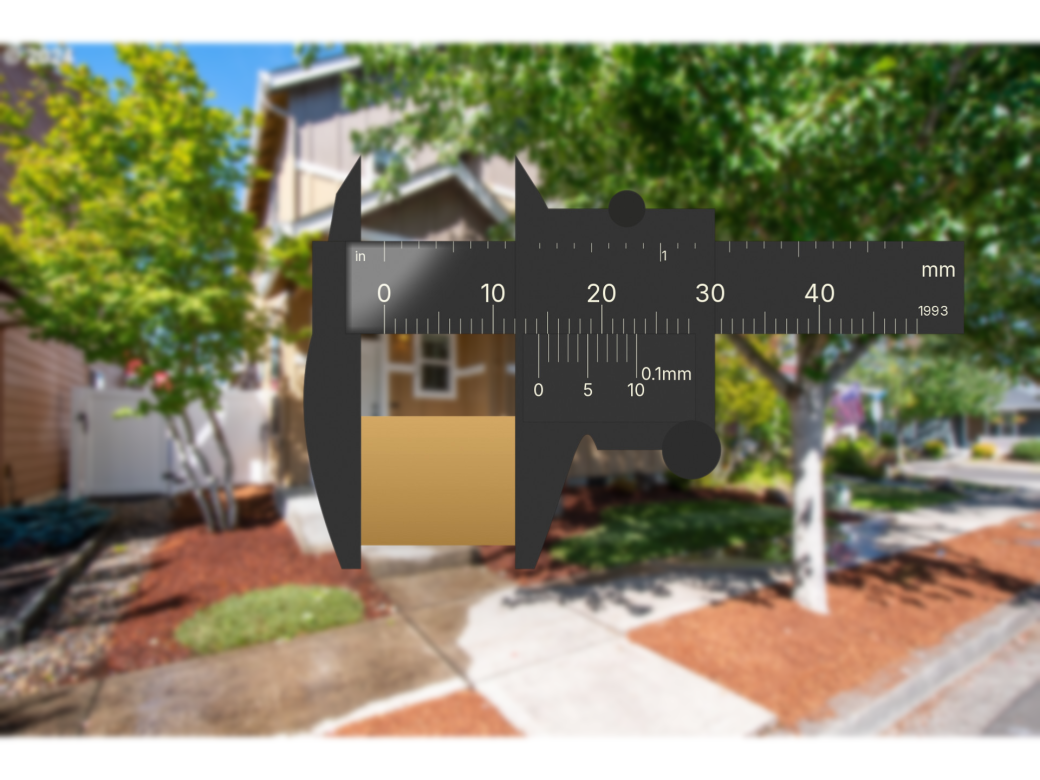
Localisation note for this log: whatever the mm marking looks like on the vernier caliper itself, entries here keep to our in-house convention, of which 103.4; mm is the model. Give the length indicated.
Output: 14.2; mm
